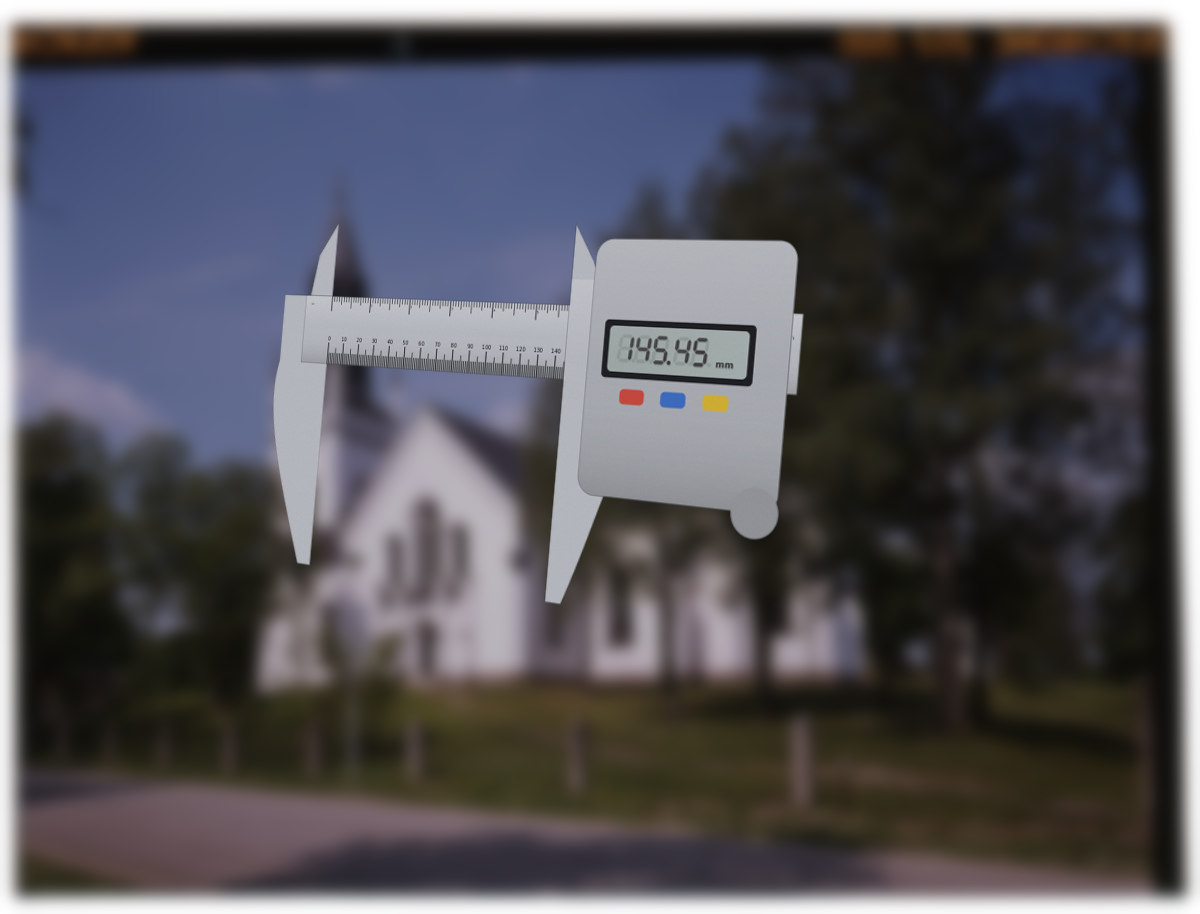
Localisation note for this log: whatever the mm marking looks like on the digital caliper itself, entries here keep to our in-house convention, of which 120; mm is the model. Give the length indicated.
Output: 145.45; mm
